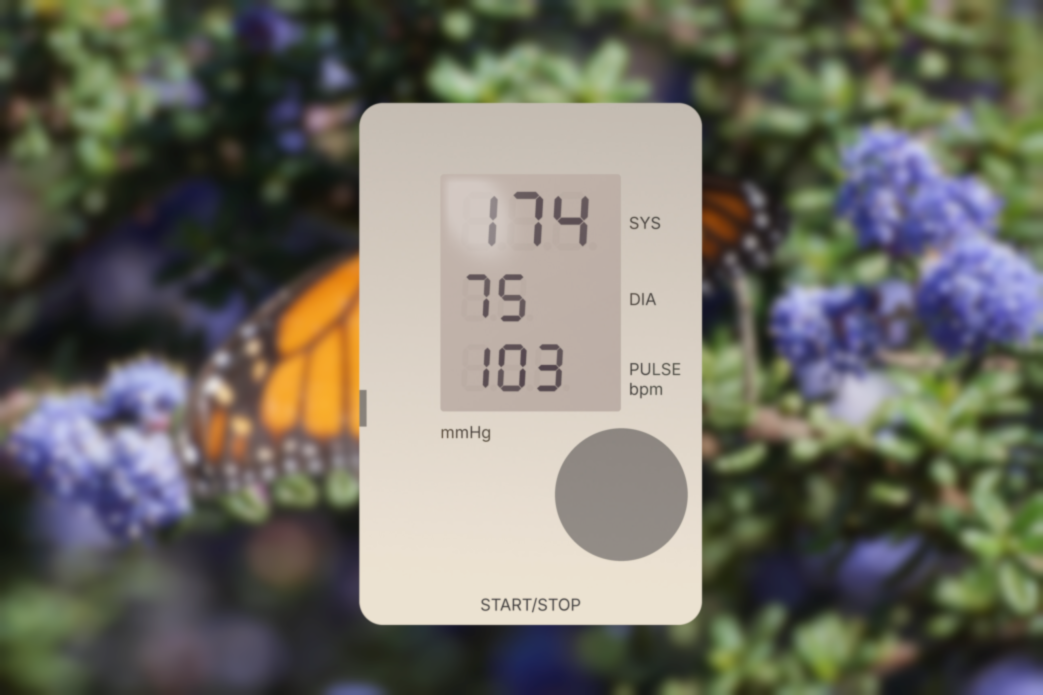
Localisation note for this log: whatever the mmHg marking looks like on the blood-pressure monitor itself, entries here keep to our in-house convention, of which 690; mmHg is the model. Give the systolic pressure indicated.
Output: 174; mmHg
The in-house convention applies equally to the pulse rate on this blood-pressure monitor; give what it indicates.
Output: 103; bpm
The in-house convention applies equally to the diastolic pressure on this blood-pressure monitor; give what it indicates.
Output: 75; mmHg
